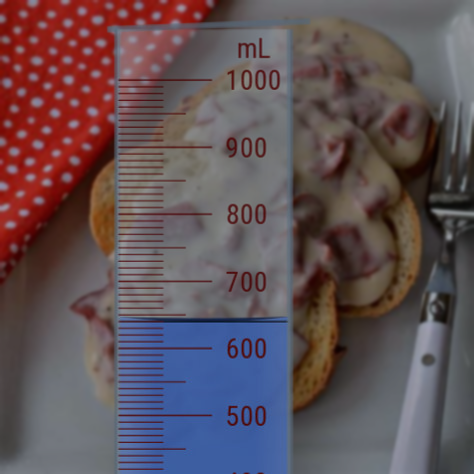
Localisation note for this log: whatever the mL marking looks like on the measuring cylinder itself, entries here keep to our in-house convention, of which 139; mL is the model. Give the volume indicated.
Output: 640; mL
